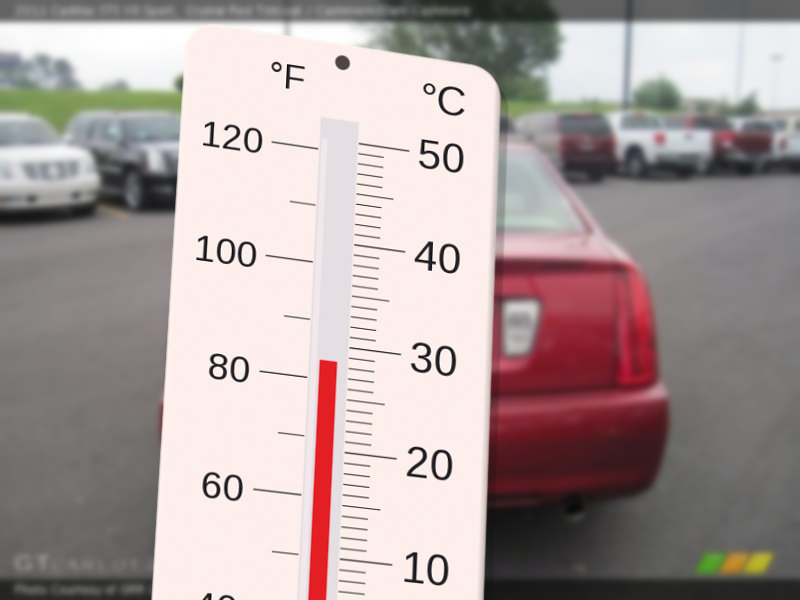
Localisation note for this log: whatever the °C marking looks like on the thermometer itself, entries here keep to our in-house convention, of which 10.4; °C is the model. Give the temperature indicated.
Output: 28.5; °C
